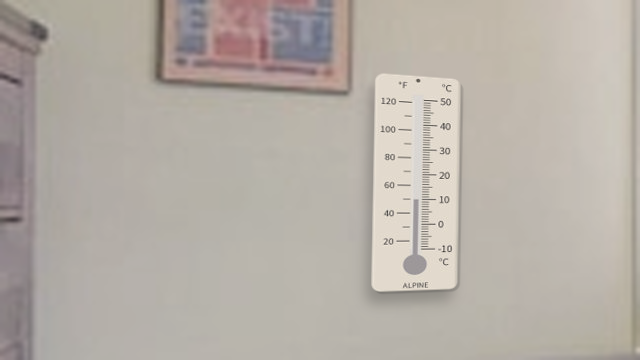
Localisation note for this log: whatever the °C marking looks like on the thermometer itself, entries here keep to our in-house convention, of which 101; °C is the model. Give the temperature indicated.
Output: 10; °C
